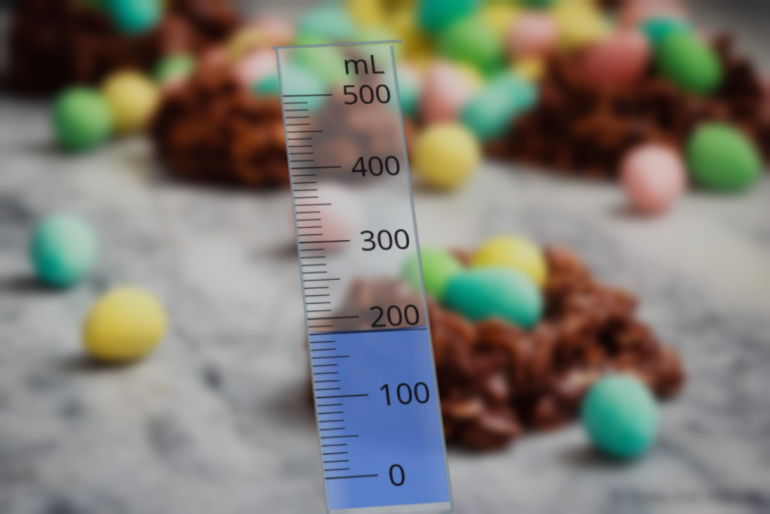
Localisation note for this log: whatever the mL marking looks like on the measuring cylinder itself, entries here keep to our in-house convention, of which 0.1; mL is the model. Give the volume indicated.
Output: 180; mL
